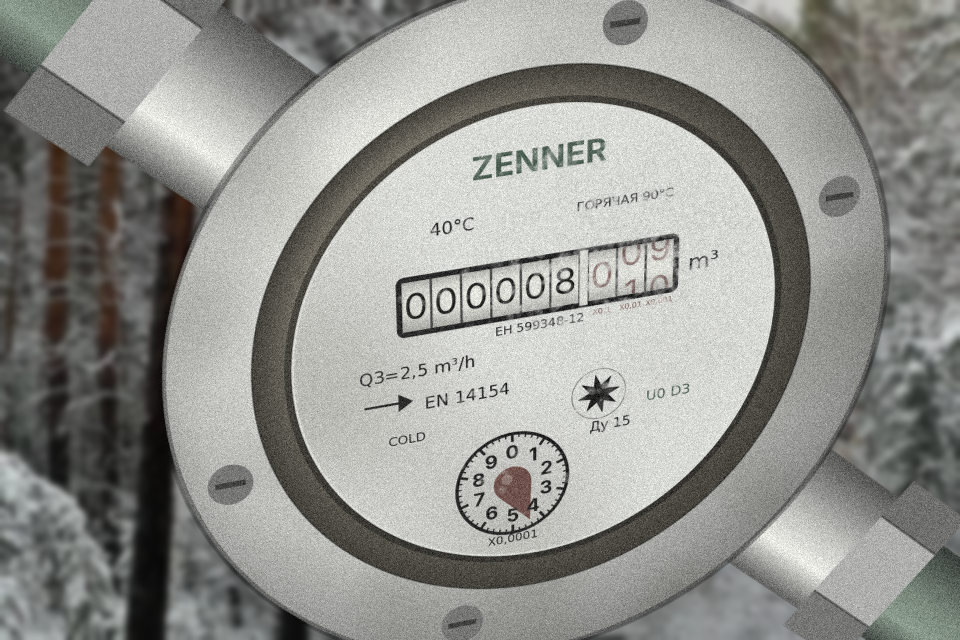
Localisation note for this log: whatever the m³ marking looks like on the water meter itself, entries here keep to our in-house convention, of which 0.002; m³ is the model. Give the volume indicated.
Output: 8.0094; m³
